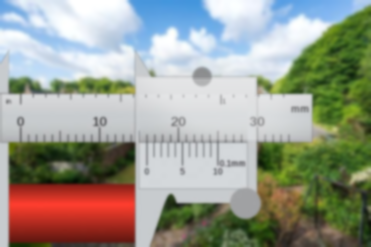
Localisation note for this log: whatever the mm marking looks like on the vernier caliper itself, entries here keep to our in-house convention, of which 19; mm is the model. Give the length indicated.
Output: 16.0; mm
